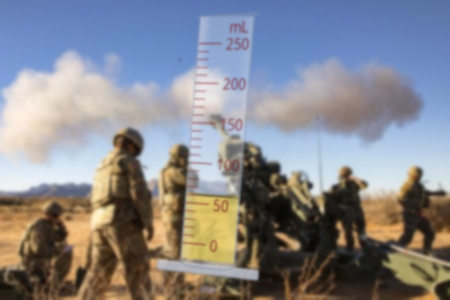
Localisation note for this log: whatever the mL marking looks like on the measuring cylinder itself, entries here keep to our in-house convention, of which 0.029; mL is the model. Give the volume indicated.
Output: 60; mL
